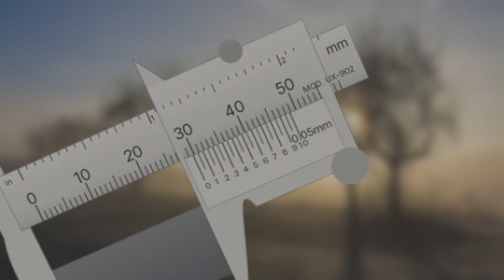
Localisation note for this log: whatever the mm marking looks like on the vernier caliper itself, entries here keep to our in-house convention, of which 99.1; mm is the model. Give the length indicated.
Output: 29.8; mm
